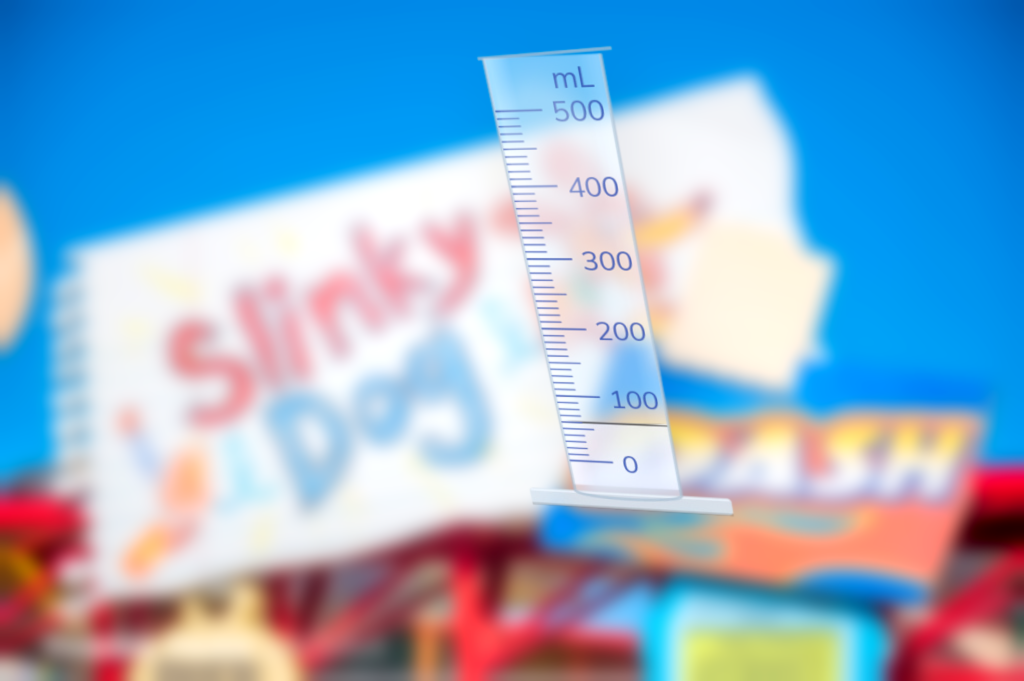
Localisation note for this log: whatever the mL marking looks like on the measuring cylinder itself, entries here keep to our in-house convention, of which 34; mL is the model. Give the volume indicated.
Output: 60; mL
